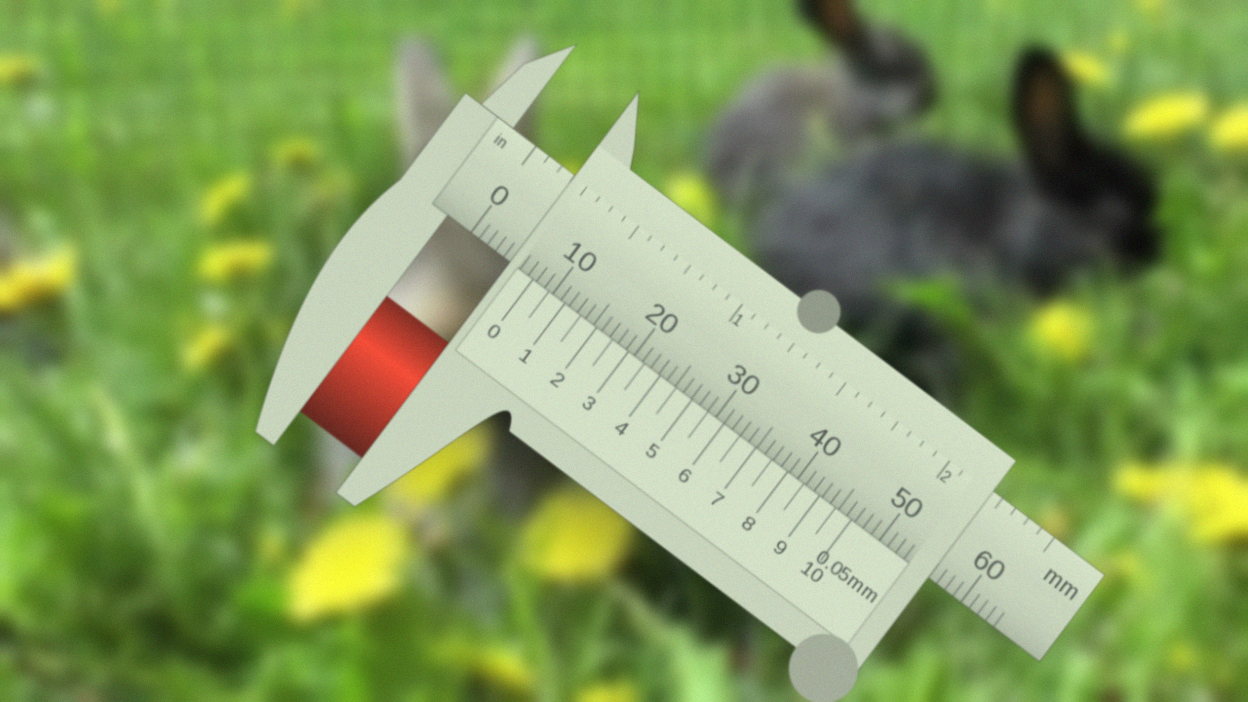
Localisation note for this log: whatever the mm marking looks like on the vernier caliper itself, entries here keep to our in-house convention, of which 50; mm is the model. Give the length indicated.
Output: 7.6; mm
